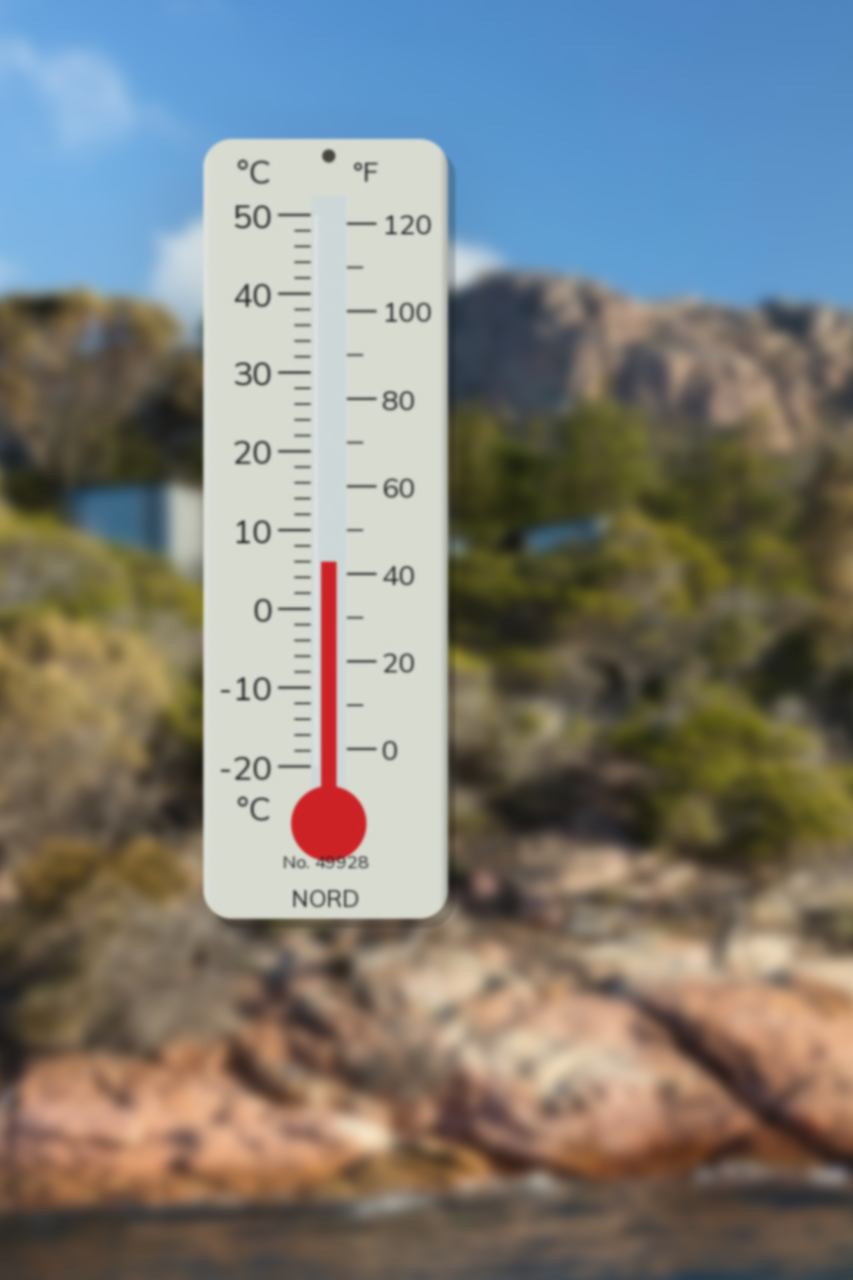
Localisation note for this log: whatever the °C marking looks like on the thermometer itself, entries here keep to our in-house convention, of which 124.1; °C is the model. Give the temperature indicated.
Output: 6; °C
